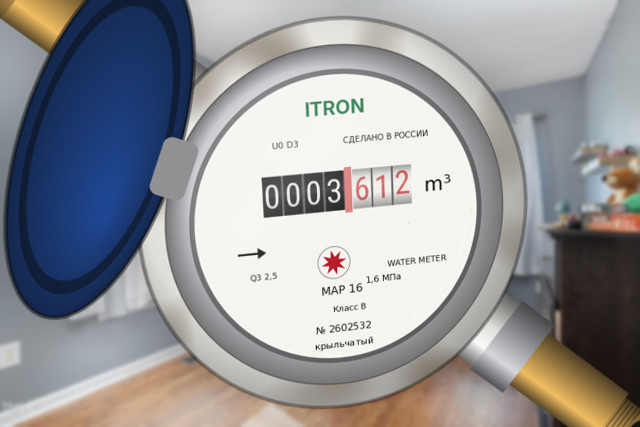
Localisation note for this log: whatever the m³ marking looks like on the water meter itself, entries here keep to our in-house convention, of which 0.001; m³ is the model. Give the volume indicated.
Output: 3.612; m³
